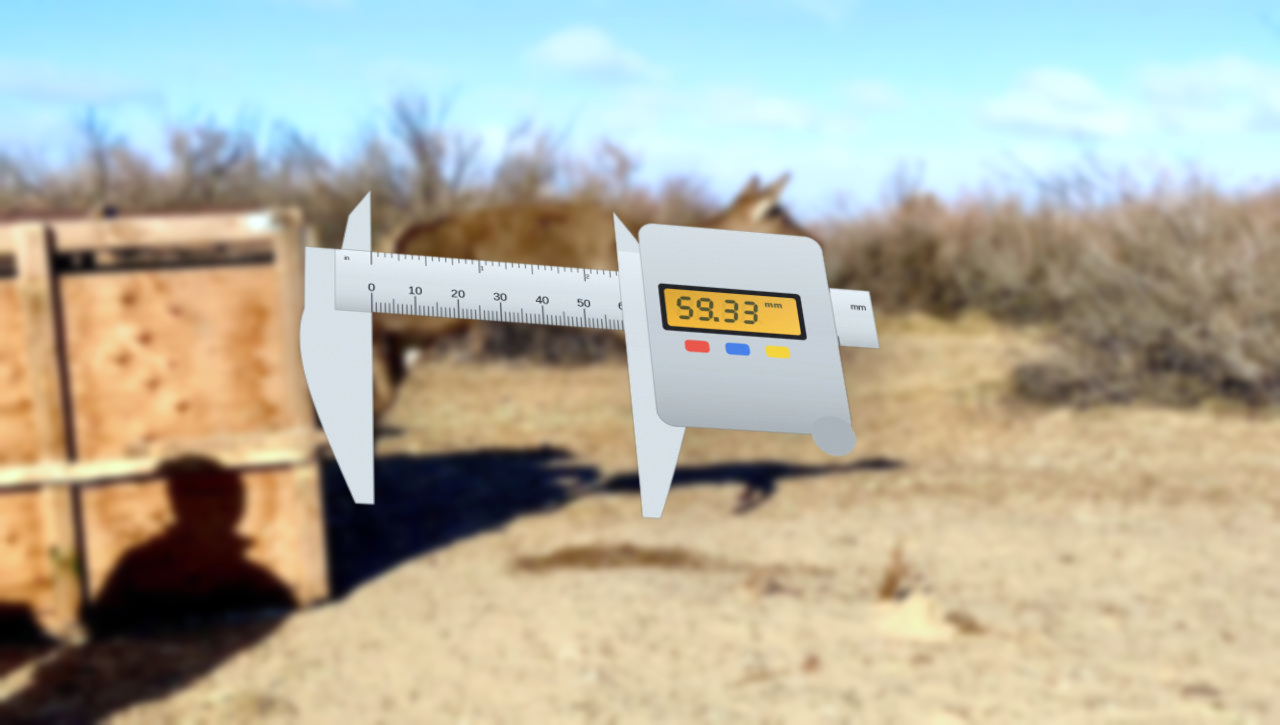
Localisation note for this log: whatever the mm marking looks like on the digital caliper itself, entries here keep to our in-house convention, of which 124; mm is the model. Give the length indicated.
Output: 59.33; mm
